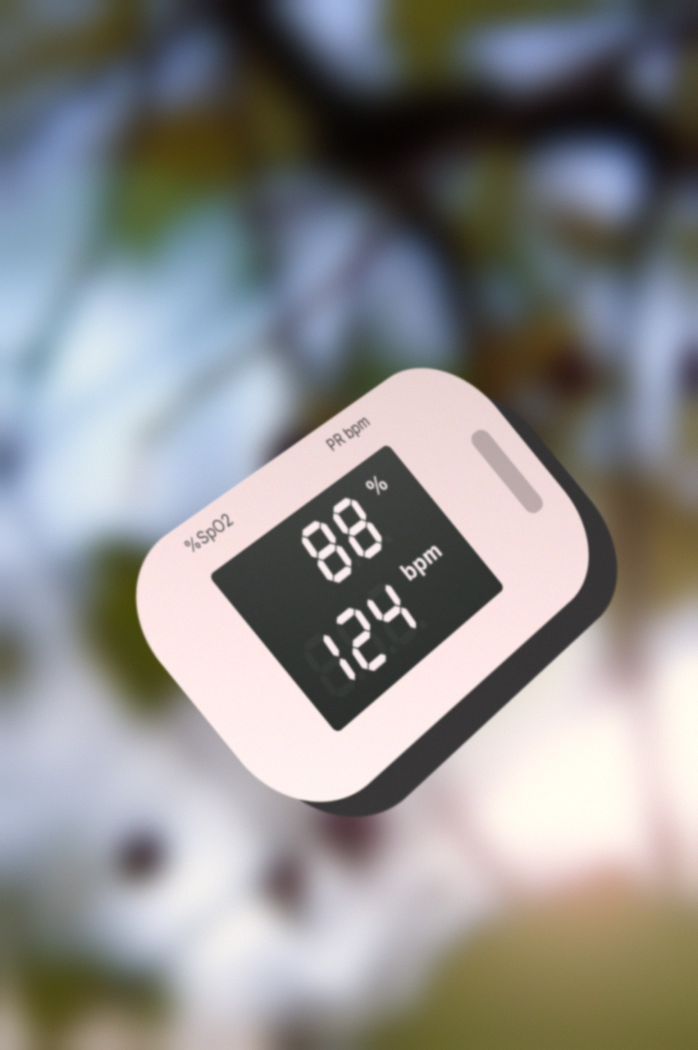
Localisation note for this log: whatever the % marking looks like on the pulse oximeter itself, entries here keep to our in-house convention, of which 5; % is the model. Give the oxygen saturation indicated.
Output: 88; %
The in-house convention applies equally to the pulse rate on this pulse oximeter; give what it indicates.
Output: 124; bpm
